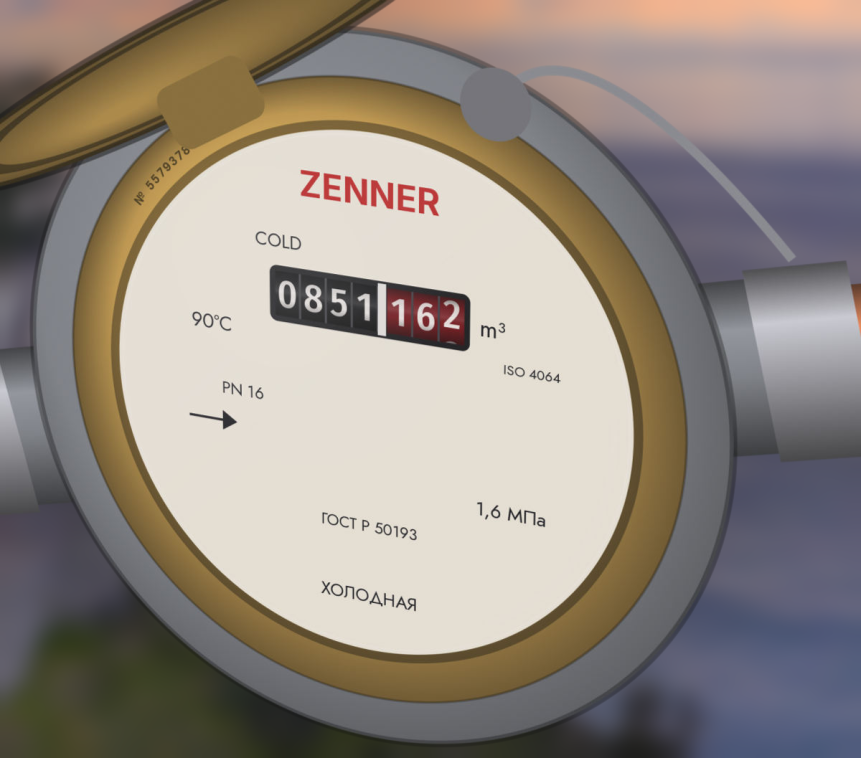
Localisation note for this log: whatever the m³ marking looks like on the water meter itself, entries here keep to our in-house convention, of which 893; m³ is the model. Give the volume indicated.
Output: 851.162; m³
